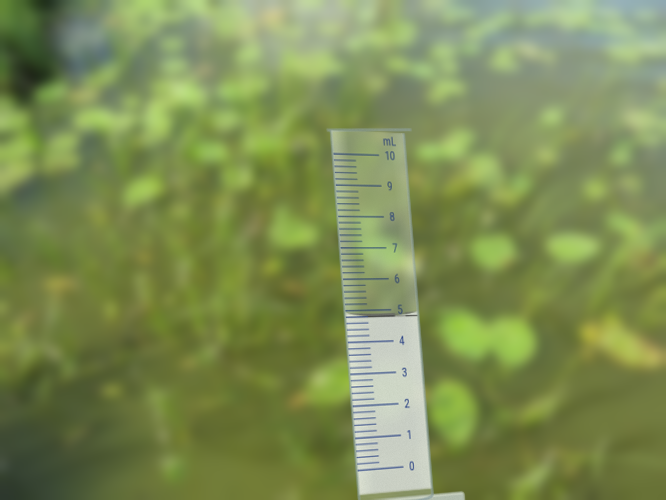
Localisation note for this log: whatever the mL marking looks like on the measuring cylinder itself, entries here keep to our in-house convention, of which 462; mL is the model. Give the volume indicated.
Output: 4.8; mL
